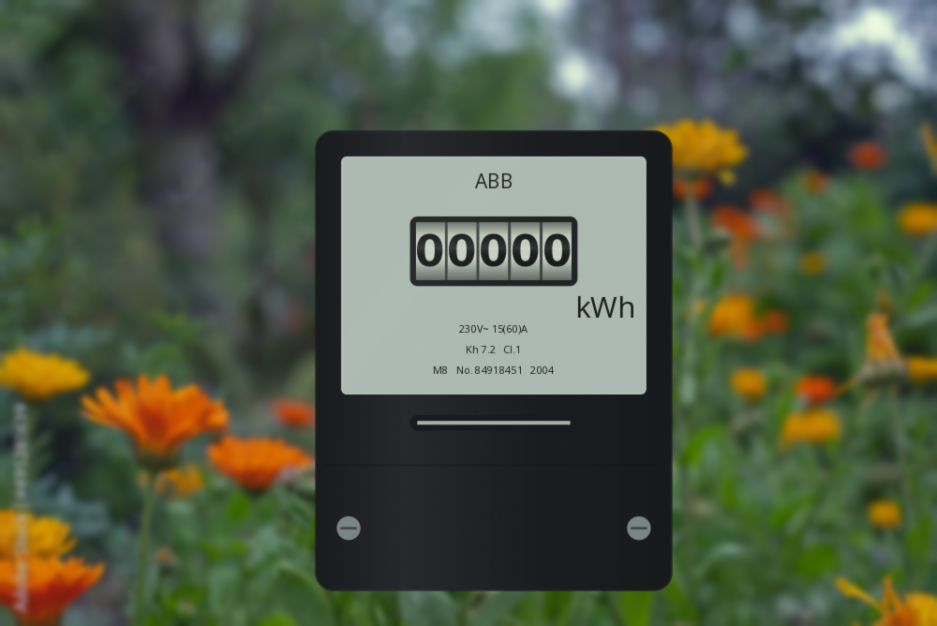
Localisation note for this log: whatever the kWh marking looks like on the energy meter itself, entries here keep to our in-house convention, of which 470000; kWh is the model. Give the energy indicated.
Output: 0; kWh
